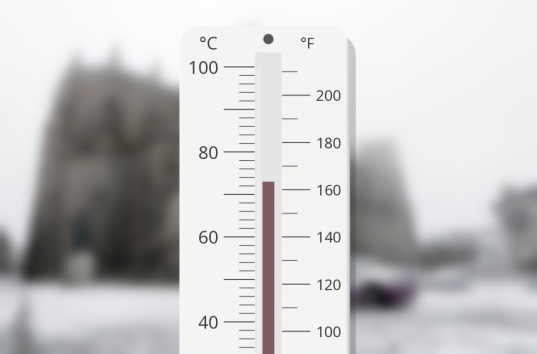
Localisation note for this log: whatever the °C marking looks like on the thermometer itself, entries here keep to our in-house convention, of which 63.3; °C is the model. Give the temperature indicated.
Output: 73; °C
